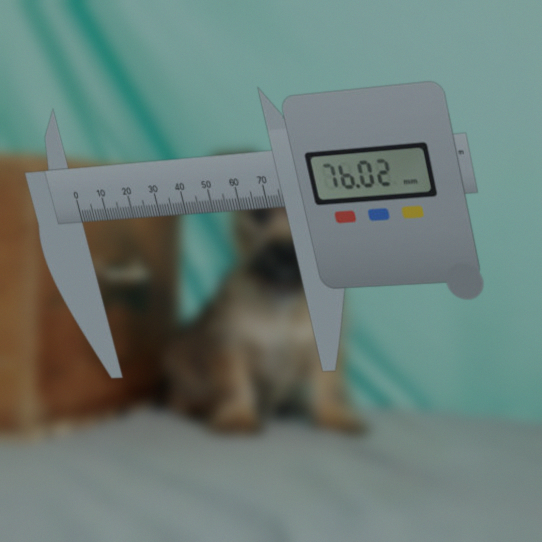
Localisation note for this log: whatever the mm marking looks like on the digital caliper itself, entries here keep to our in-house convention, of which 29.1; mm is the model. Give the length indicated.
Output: 76.02; mm
